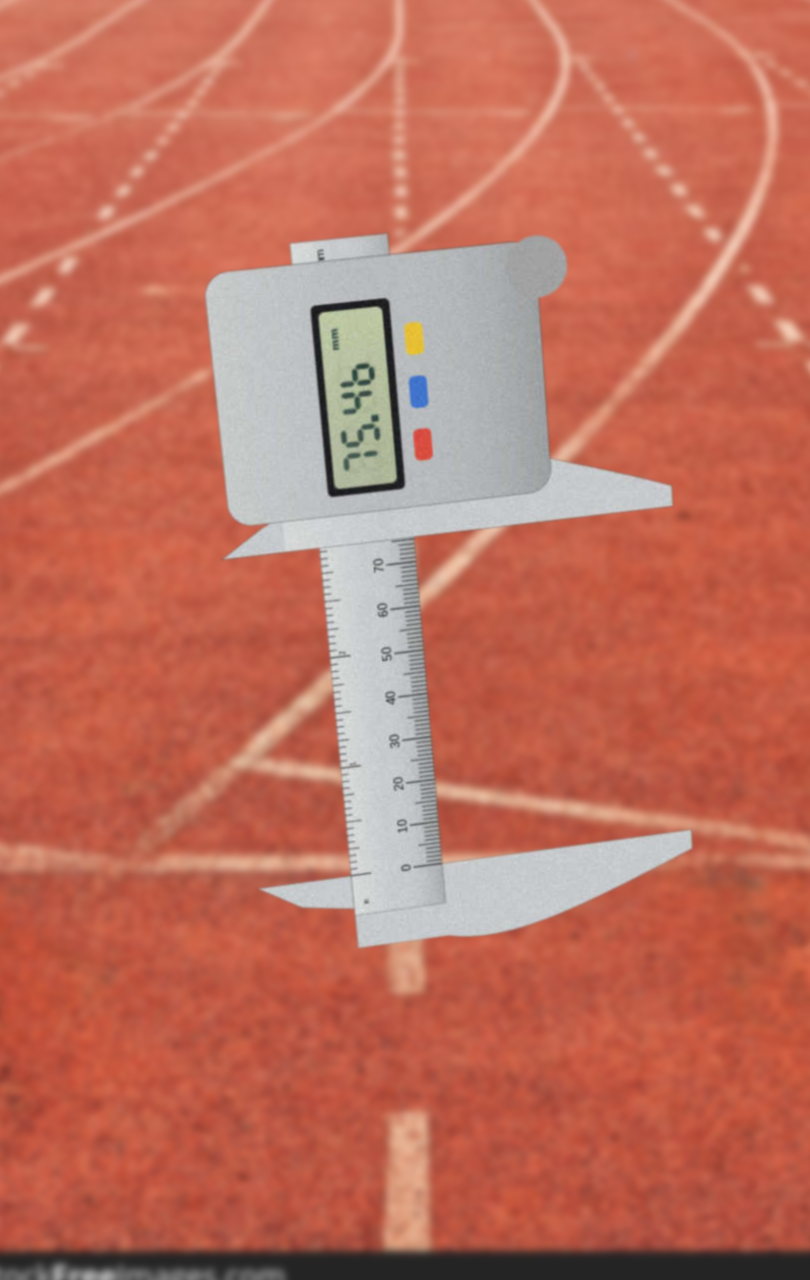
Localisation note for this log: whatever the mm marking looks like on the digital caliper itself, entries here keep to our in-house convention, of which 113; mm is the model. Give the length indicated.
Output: 75.46; mm
